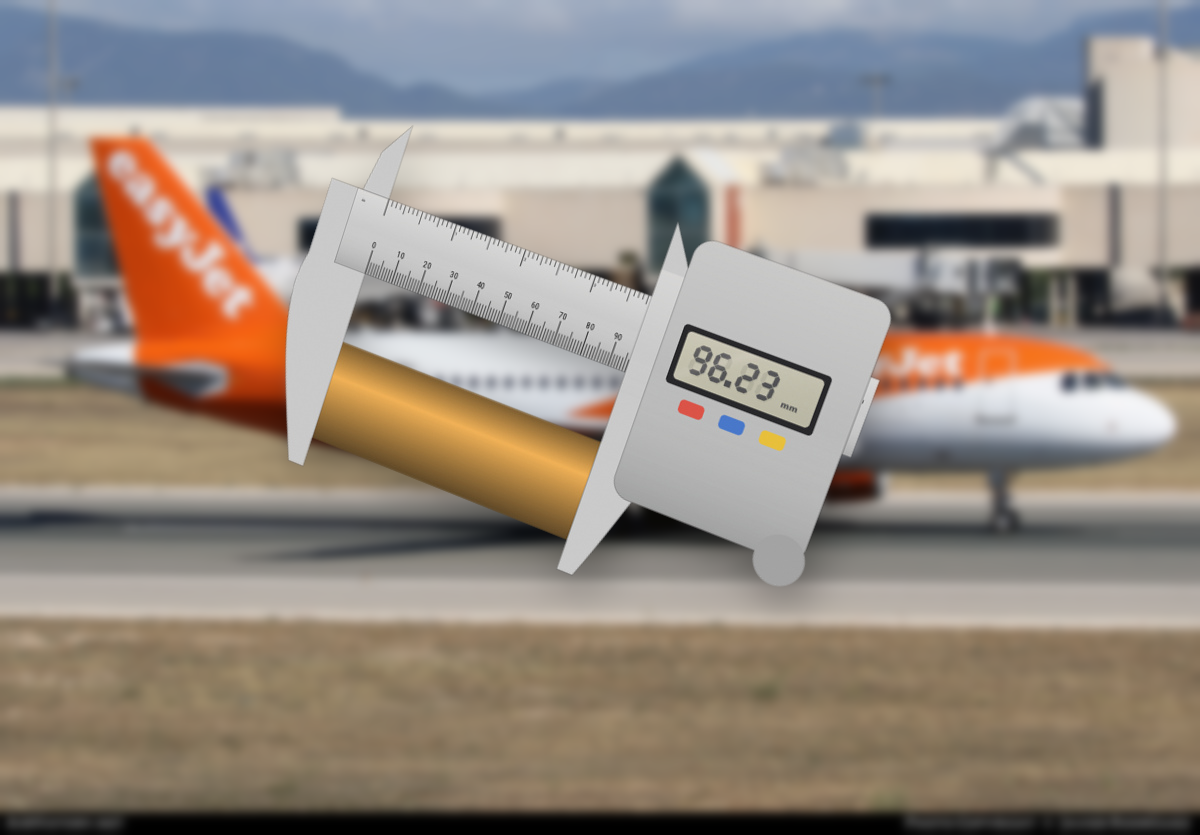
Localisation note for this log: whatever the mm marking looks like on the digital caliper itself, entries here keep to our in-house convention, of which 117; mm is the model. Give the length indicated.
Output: 96.23; mm
